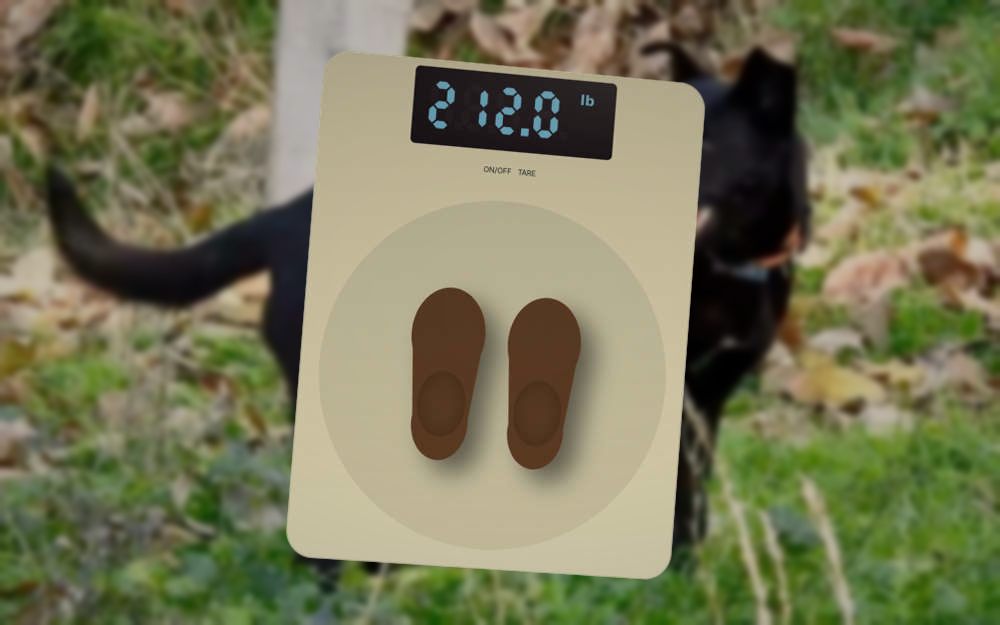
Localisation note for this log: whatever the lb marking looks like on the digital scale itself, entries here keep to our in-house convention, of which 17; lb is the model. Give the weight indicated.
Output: 212.0; lb
